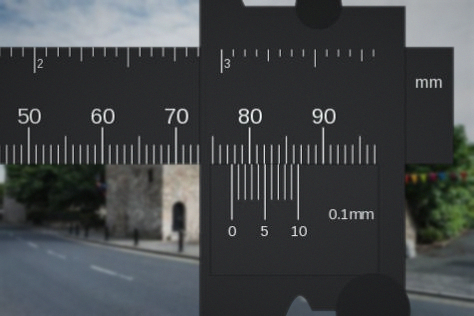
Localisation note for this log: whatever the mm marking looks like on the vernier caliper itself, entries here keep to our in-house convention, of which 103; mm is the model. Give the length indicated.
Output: 77.6; mm
